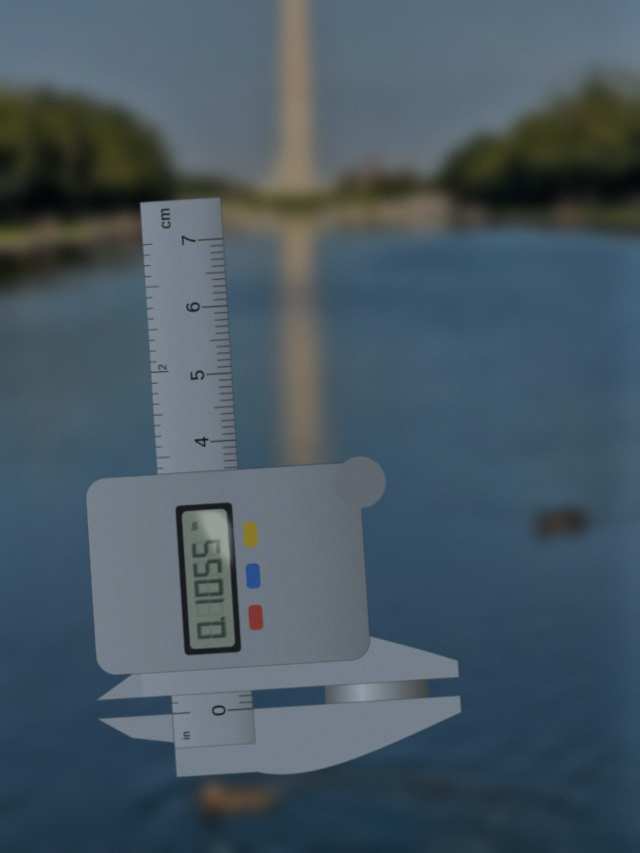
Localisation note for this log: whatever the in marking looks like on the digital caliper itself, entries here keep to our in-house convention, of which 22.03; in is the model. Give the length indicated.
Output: 0.1055; in
